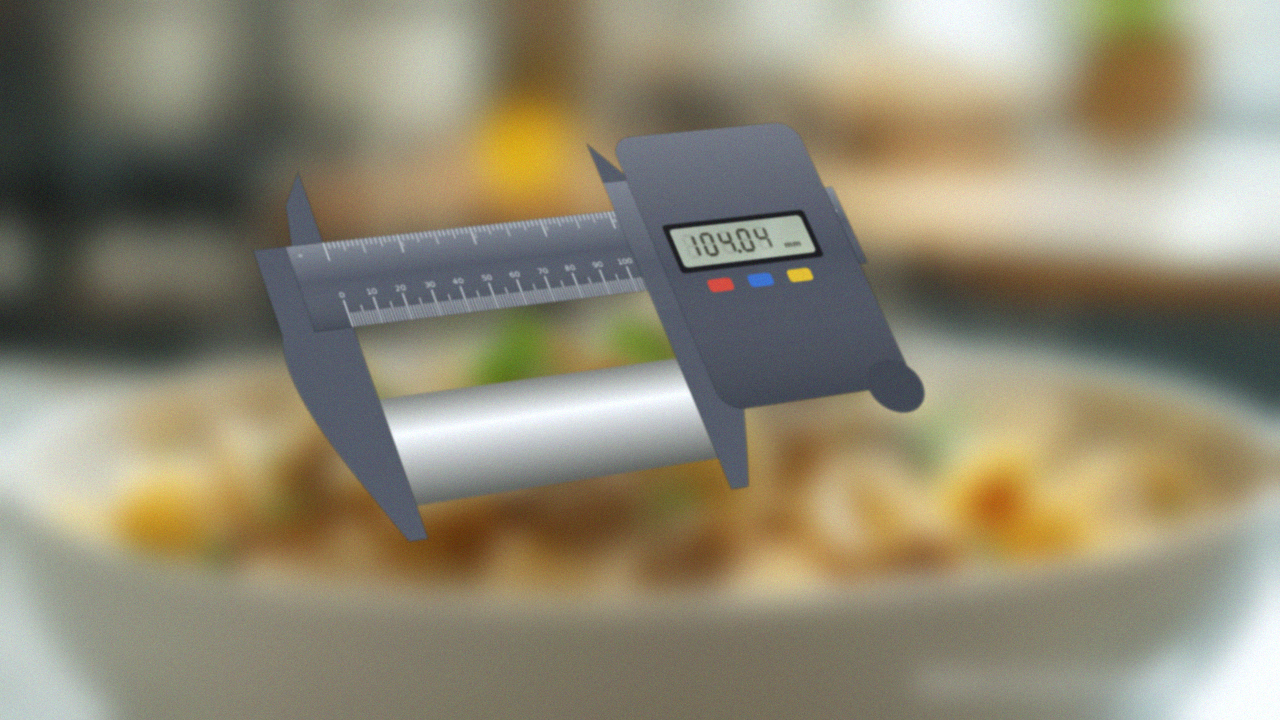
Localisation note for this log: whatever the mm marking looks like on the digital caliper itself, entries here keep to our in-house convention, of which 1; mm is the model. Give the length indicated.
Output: 104.04; mm
